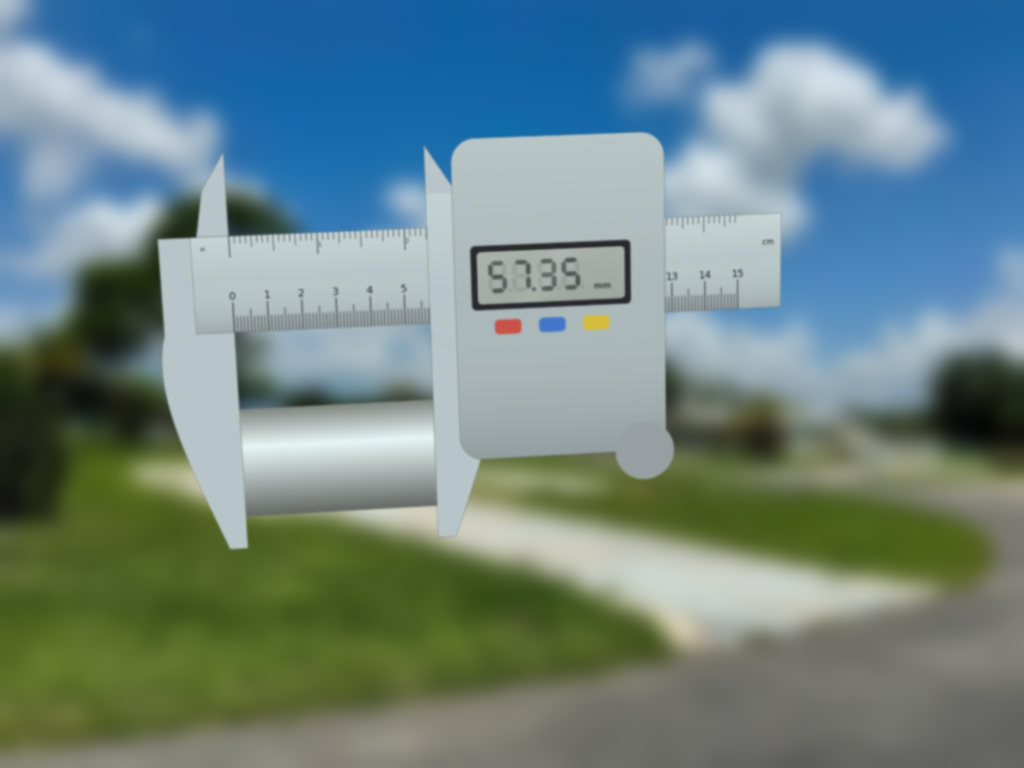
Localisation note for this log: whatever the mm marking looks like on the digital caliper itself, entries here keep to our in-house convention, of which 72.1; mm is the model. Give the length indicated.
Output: 57.35; mm
